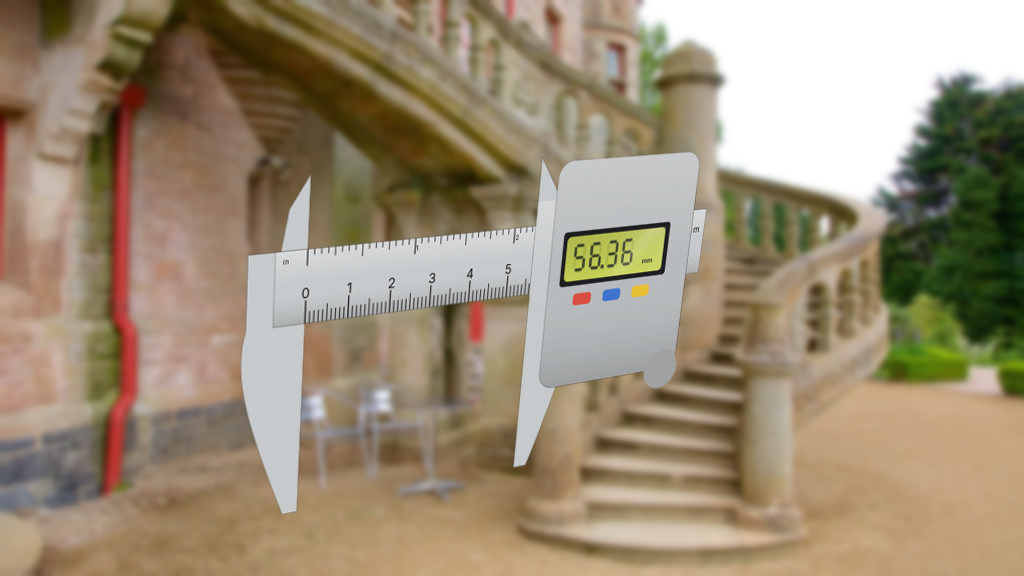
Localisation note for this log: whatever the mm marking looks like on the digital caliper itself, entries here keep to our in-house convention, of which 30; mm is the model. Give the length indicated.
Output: 56.36; mm
